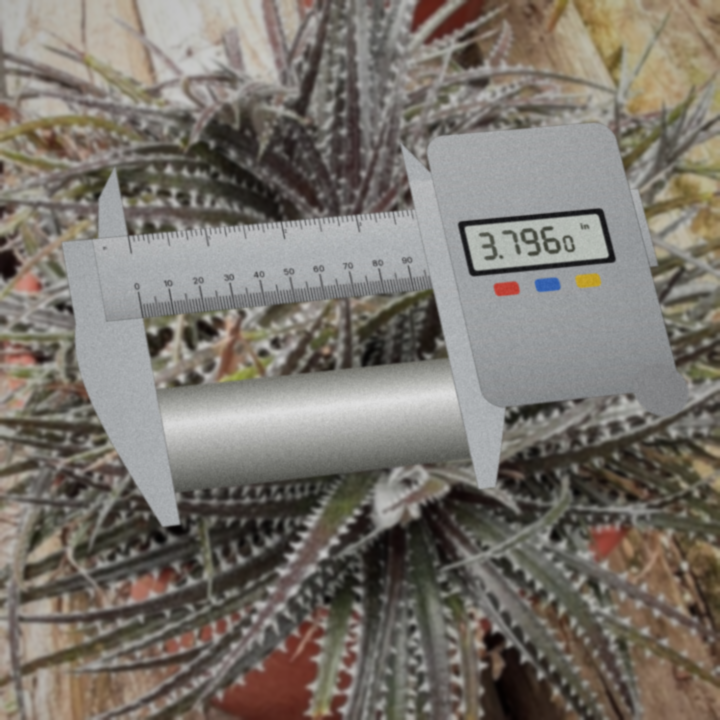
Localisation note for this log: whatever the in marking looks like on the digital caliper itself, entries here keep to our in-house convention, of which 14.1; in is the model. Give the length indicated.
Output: 3.7960; in
